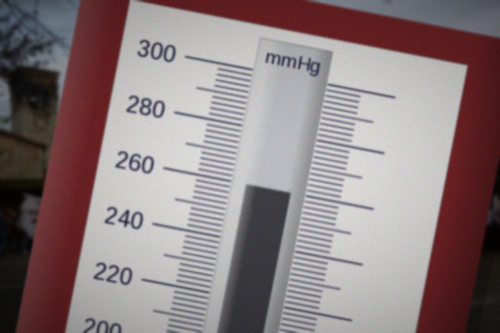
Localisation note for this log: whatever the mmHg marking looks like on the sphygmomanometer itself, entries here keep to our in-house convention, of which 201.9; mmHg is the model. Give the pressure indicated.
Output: 260; mmHg
